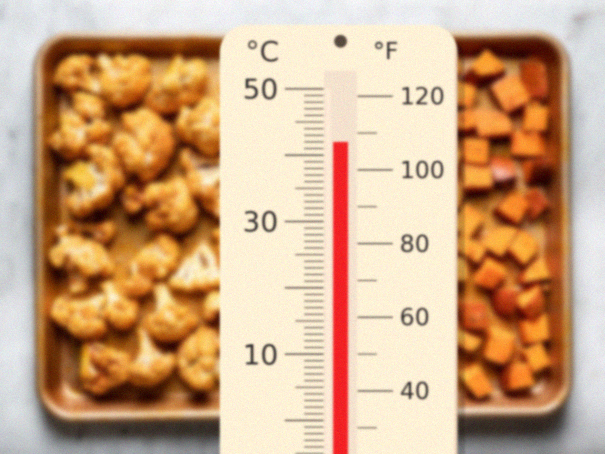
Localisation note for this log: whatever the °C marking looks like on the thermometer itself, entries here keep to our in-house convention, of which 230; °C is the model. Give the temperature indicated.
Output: 42; °C
